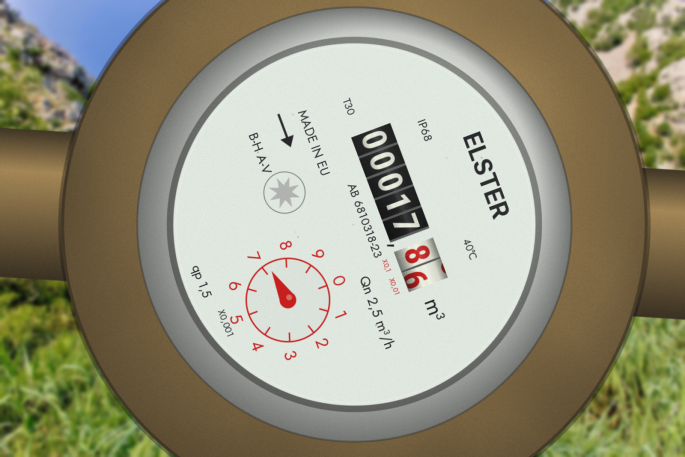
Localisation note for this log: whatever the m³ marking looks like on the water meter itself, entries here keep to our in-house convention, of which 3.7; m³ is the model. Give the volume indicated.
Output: 17.857; m³
